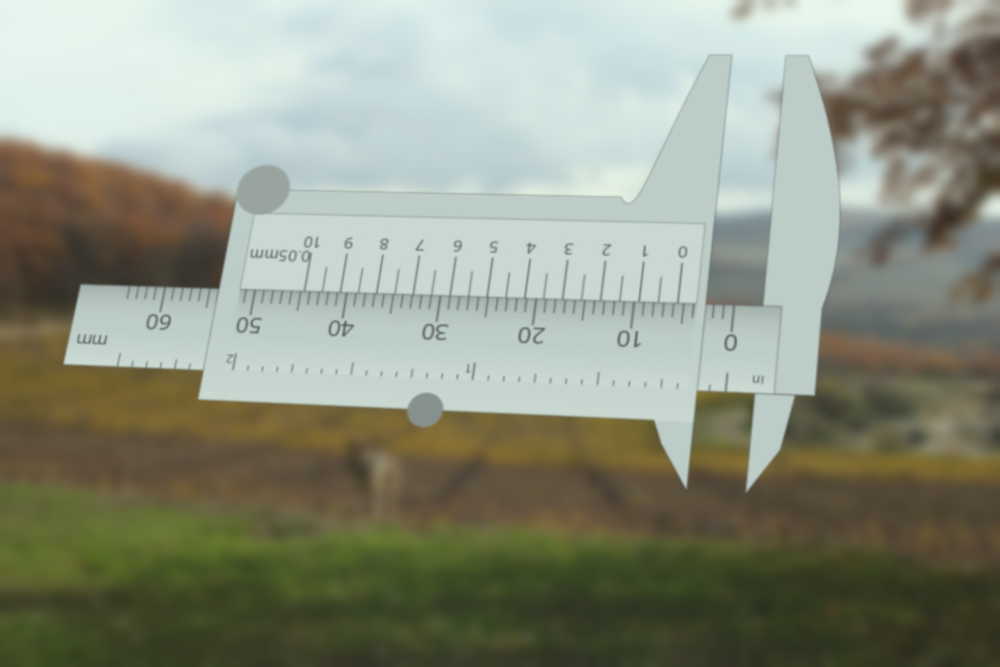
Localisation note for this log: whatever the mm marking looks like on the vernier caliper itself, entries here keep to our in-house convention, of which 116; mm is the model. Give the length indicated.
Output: 5.6; mm
